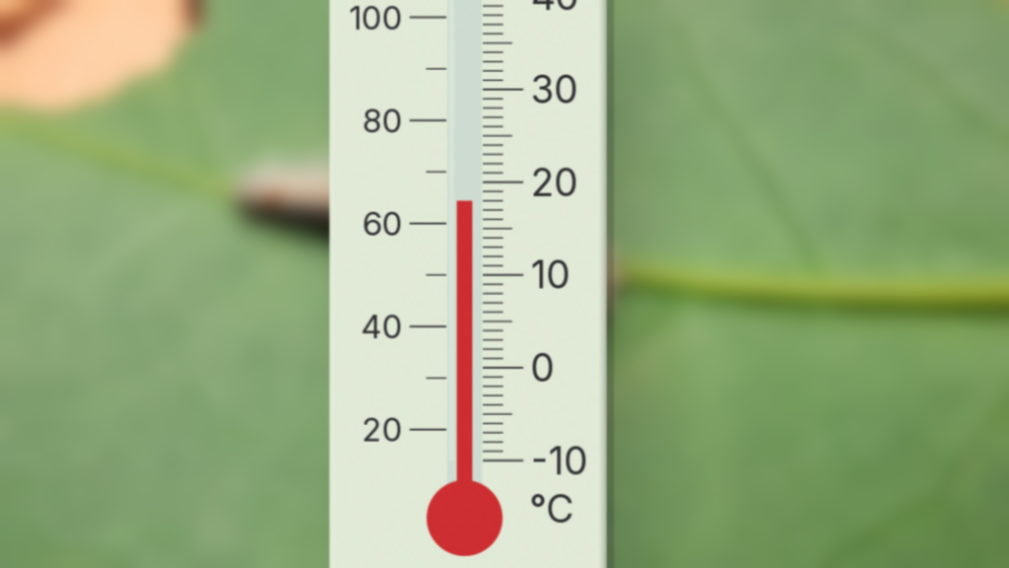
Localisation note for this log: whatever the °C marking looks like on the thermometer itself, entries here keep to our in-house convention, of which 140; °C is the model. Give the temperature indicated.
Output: 18; °C
